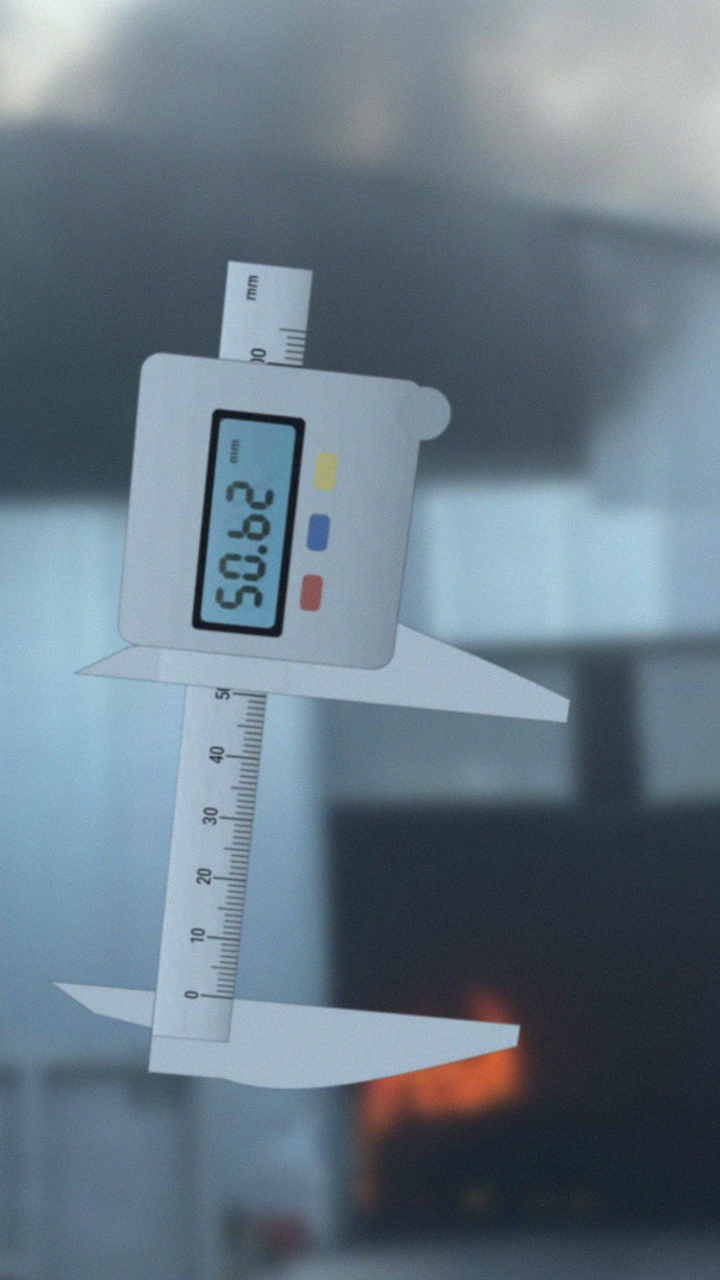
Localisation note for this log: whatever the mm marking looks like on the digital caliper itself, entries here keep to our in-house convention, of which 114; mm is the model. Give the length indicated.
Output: 50.62; mm
